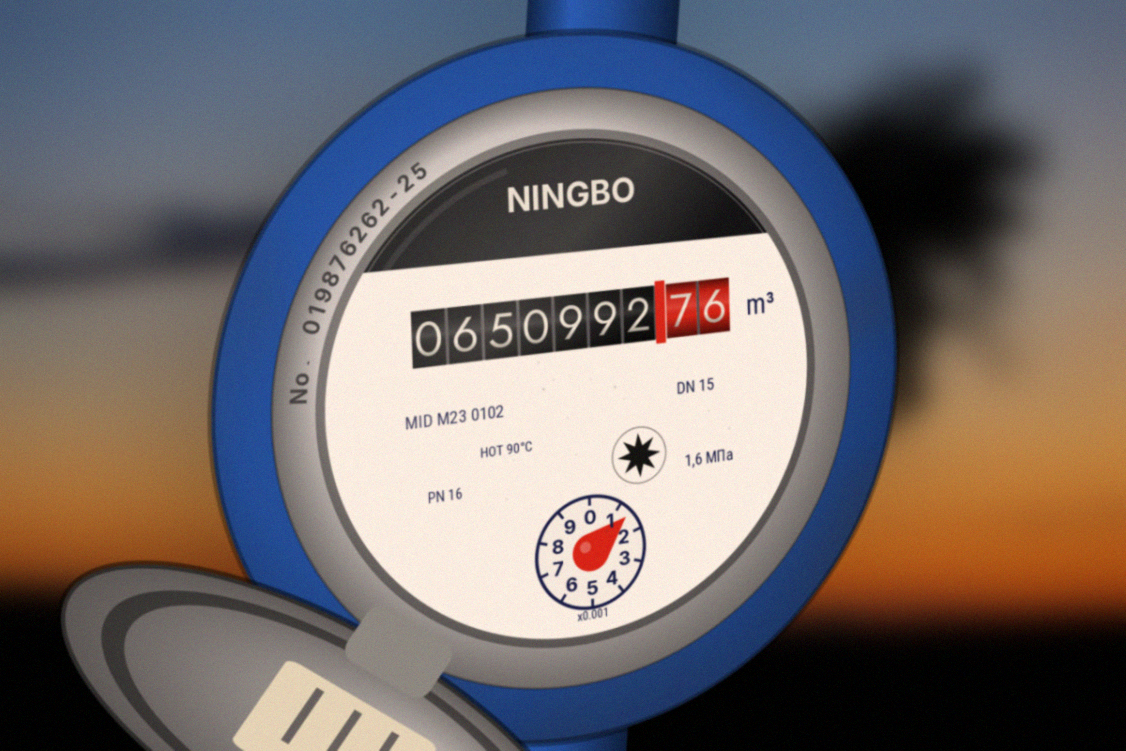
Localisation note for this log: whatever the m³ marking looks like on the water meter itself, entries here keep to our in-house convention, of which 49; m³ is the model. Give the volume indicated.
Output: 650992.761; m³
